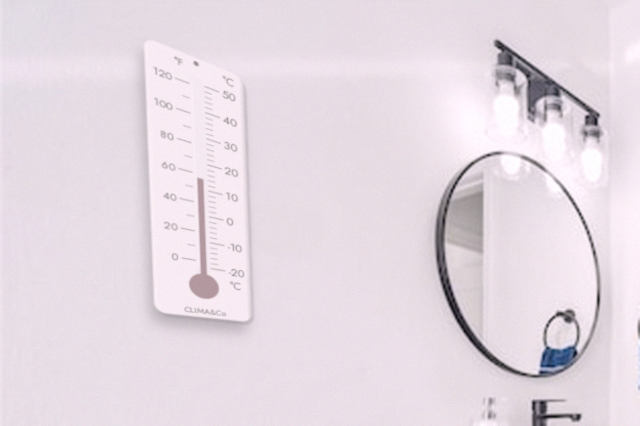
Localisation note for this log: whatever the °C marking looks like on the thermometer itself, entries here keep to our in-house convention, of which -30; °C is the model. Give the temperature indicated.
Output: 14; °C
